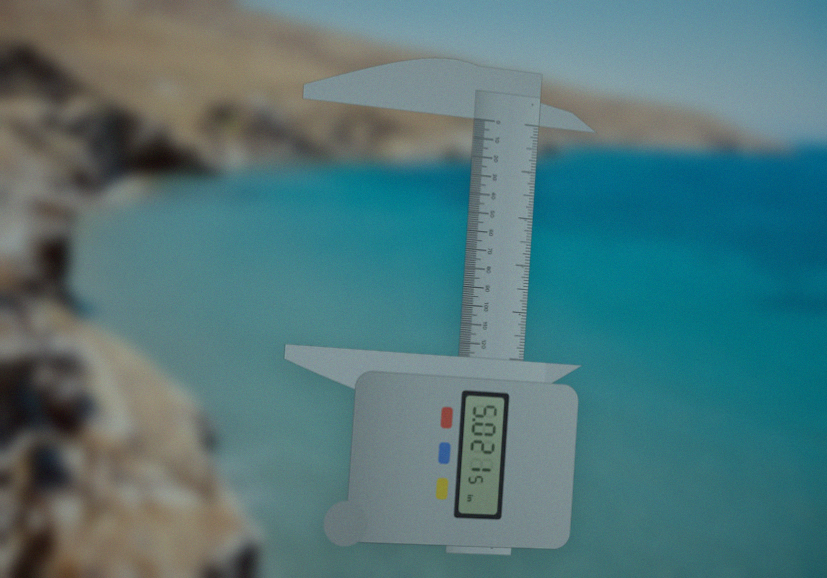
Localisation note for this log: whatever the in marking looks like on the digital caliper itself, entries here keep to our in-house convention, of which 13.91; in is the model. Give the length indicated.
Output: 5.0215; in
